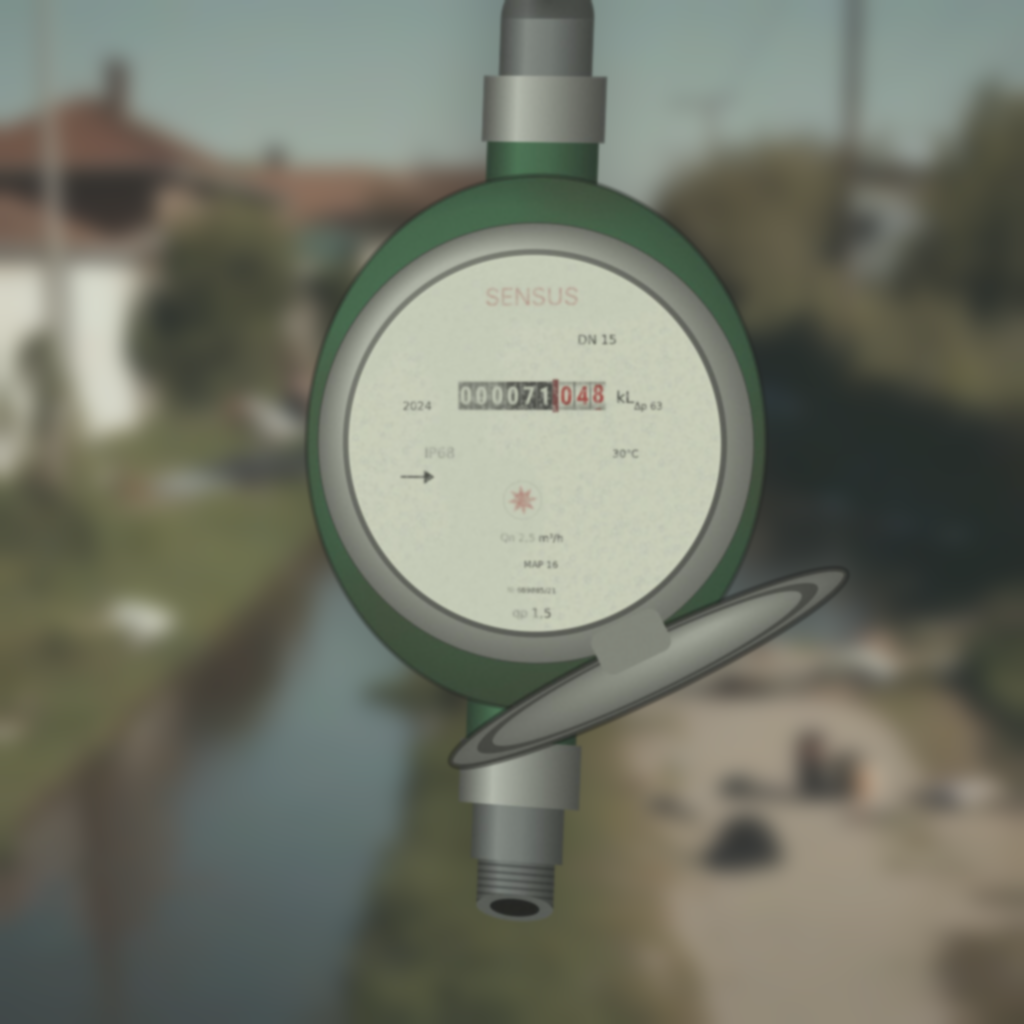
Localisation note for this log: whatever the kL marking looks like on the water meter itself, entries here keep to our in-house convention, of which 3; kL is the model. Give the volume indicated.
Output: 71.048; kL
